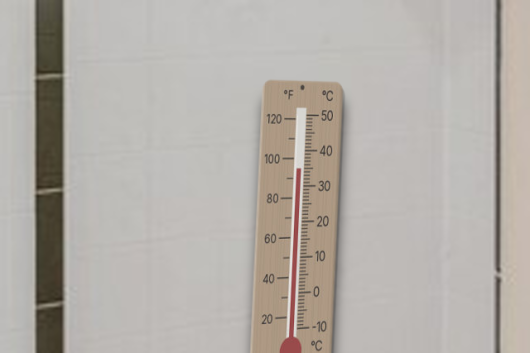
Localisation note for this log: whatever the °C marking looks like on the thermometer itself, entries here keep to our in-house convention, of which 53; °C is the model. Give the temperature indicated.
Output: 35; °C
